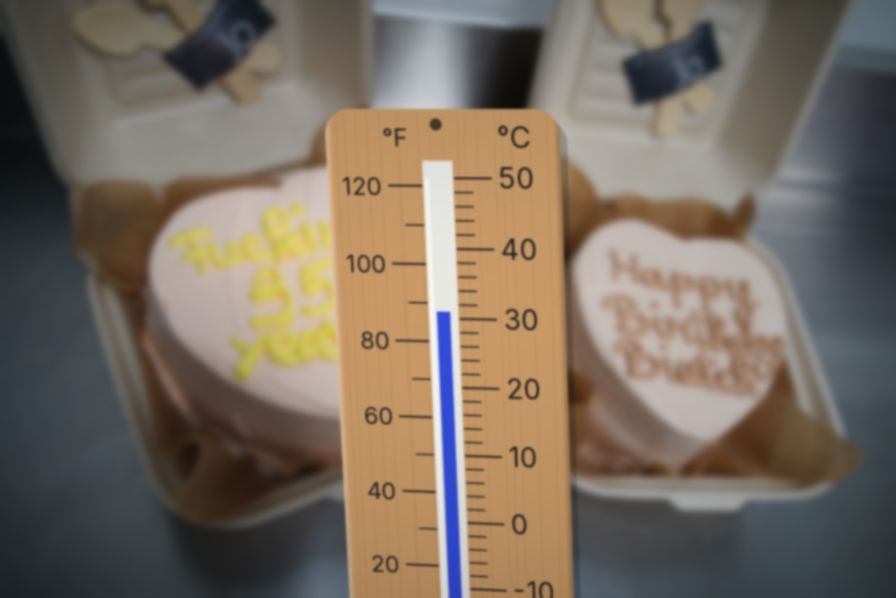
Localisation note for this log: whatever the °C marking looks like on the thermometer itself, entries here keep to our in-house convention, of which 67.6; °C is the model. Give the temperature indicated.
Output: 31; °C
